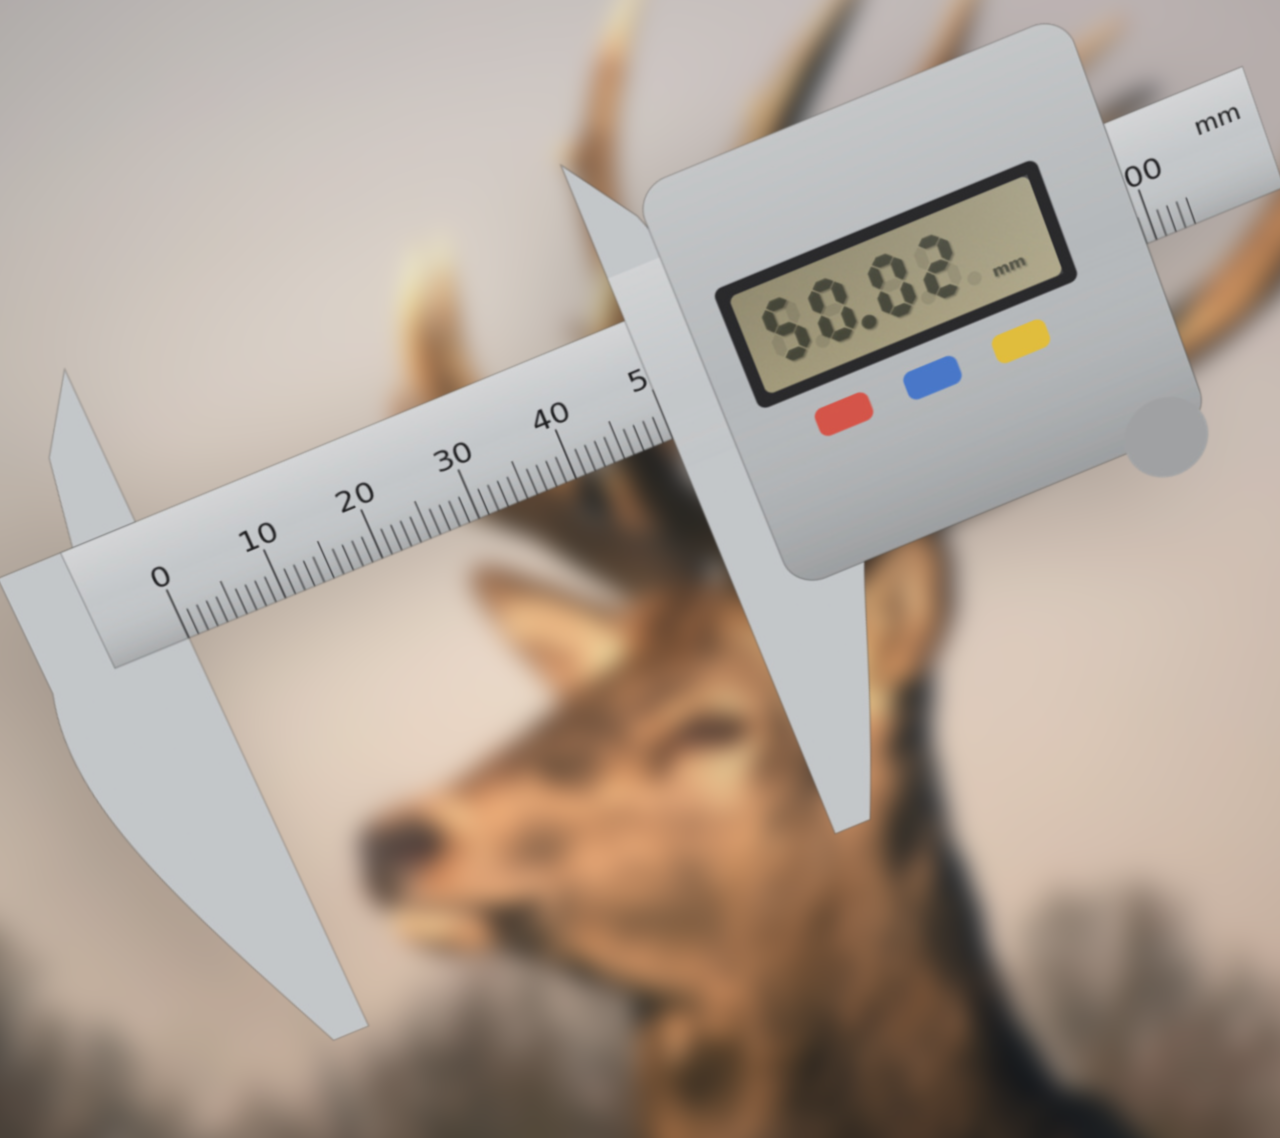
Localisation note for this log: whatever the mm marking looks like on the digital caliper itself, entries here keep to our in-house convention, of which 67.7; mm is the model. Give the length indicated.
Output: 50.02; mm
